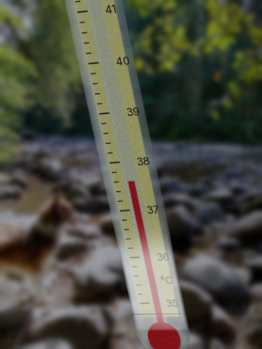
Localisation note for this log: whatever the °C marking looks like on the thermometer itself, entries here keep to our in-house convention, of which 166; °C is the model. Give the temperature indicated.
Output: 37.6; °C
